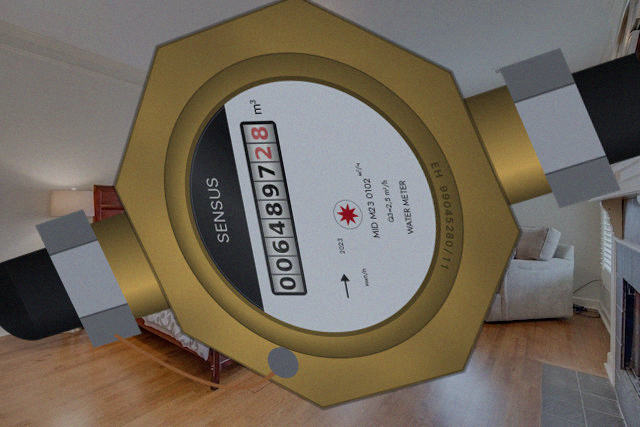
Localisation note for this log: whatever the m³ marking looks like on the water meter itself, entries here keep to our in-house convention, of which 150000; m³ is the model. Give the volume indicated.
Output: 64897.28; m³
